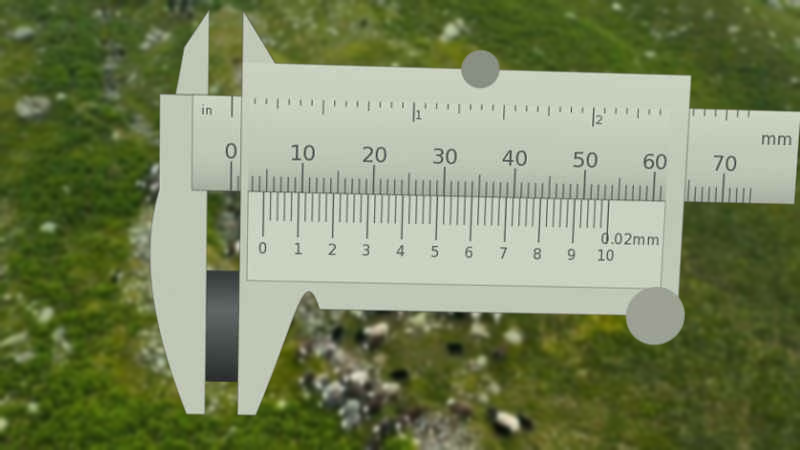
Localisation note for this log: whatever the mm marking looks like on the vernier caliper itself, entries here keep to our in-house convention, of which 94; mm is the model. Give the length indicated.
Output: 4.6; mm
